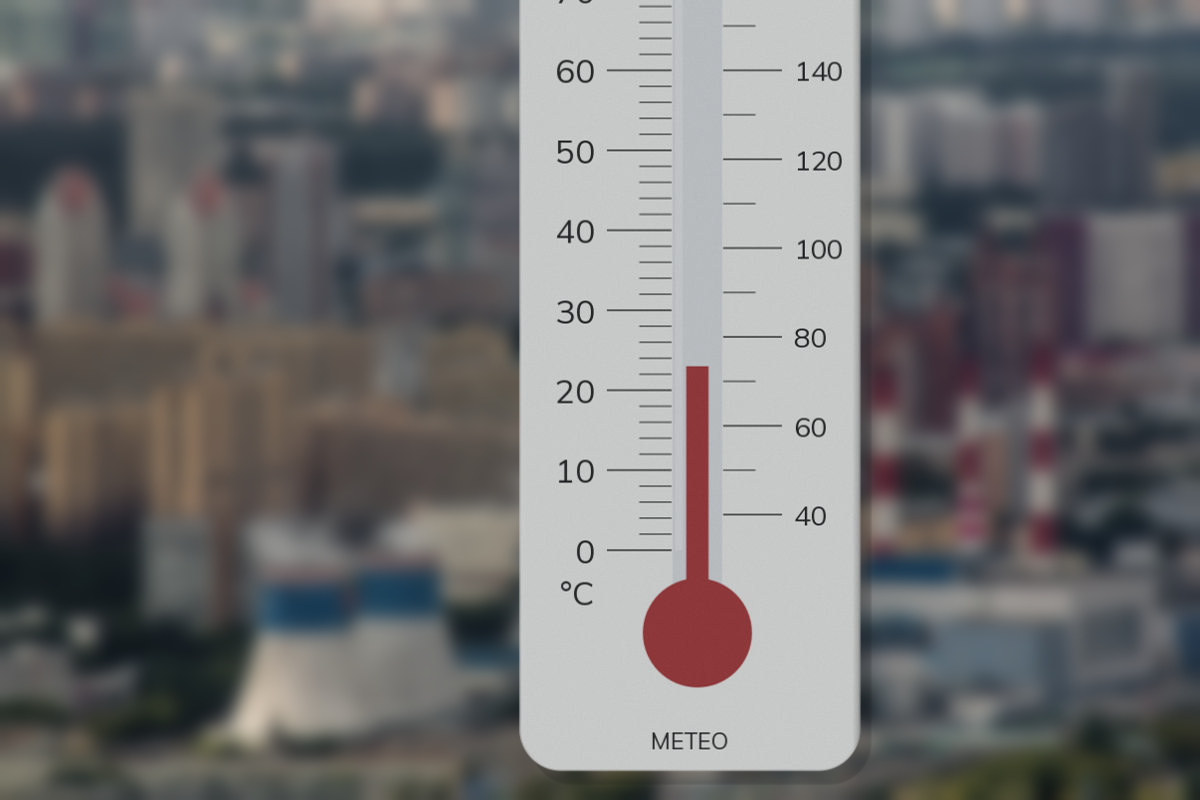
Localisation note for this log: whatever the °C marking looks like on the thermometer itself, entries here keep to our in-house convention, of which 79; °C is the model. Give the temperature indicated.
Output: 23; °C
